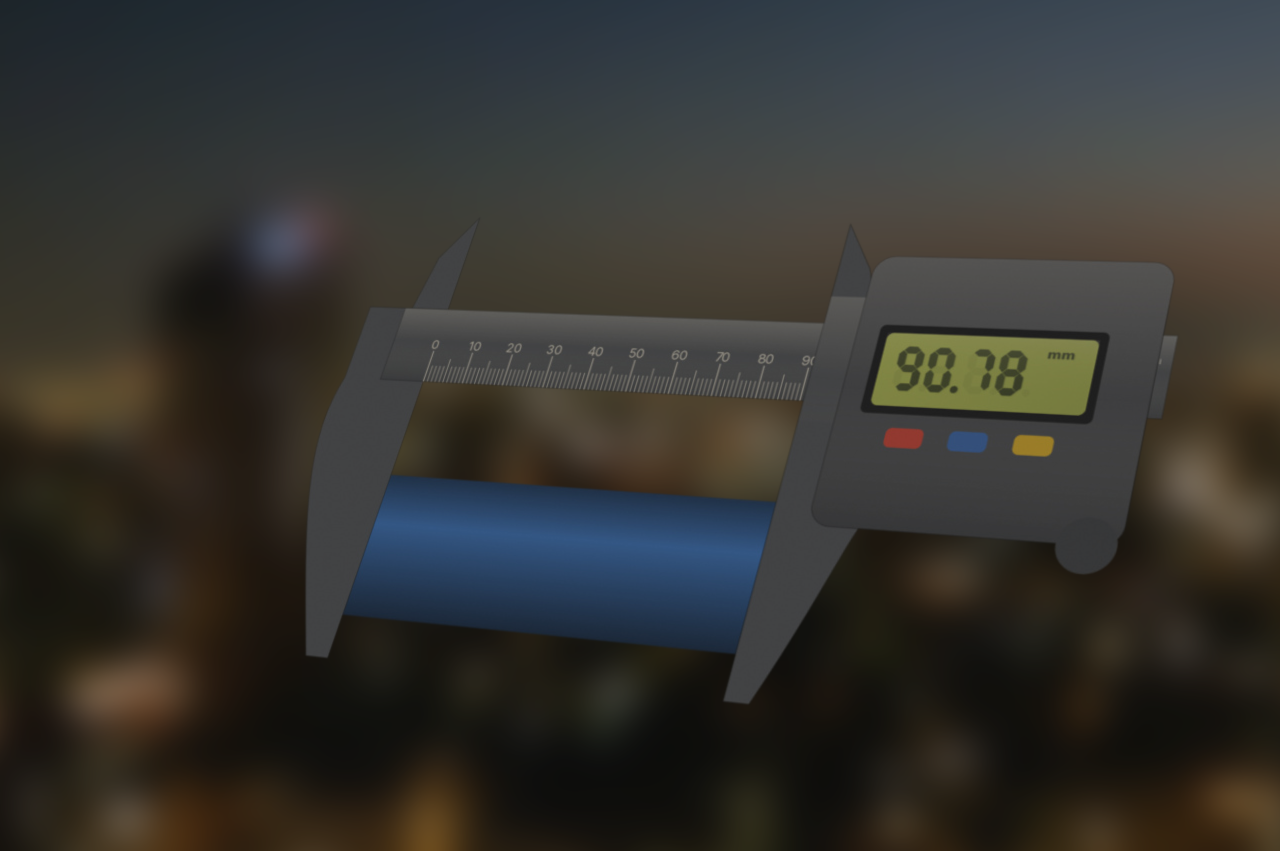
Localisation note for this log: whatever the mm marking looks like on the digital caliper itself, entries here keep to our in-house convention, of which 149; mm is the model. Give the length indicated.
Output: 90.78; mm
